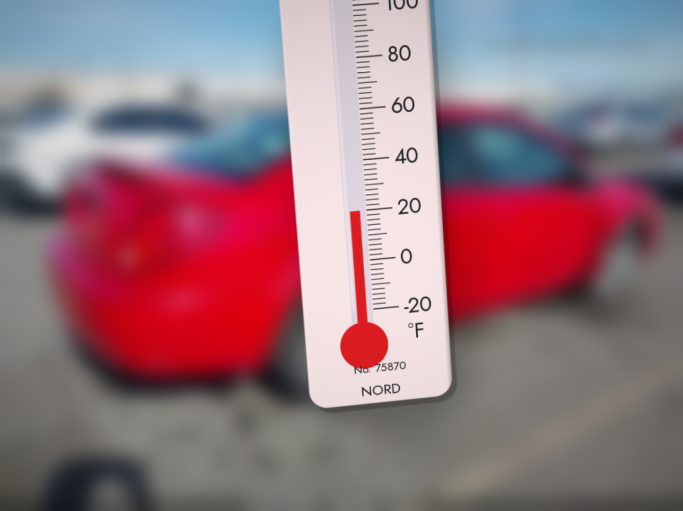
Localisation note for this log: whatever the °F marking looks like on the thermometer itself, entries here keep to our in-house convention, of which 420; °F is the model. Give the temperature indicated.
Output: 20; °F
